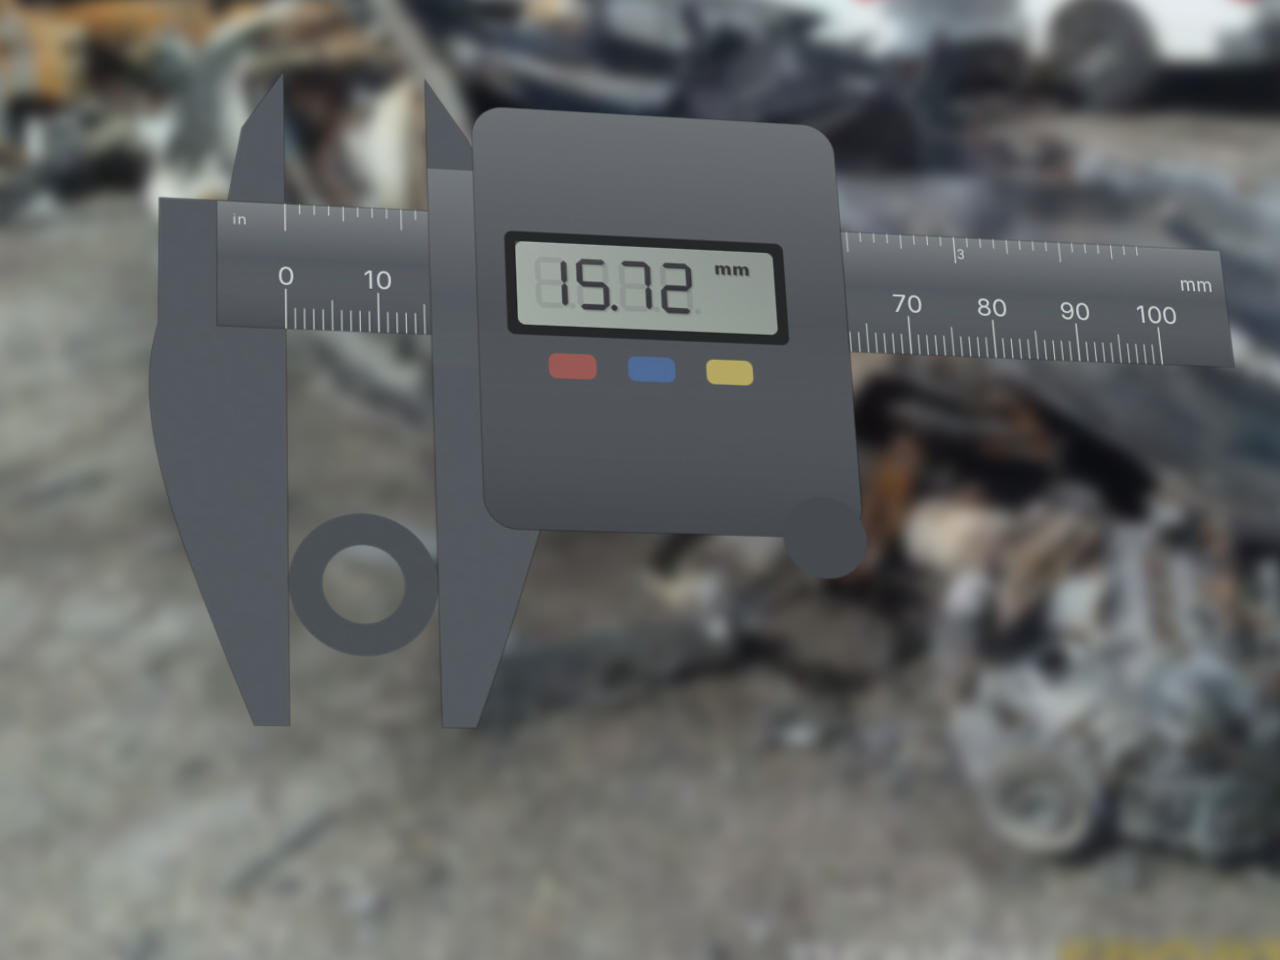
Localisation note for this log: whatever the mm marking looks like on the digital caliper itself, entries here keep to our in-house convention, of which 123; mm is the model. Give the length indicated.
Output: 15.72; mm
